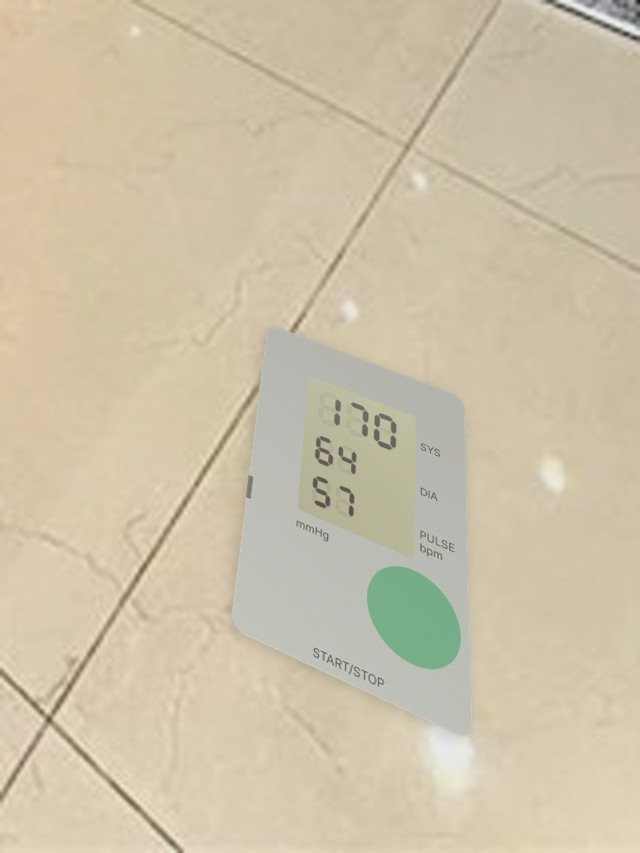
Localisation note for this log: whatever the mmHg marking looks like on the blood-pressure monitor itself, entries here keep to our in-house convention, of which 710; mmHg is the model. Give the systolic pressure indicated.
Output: 170; mmHg
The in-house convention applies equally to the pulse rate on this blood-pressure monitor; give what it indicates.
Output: 57; bpm
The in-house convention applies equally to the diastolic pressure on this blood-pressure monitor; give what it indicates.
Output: 64; mmHg
